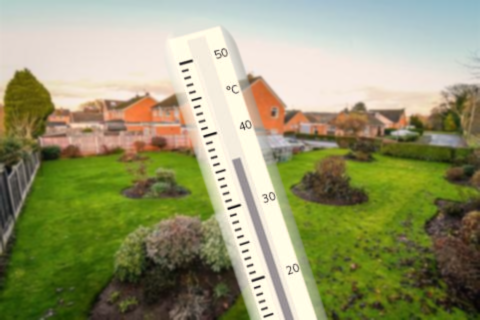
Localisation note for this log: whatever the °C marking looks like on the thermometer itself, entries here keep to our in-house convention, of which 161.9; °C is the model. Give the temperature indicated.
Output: 36; °C
